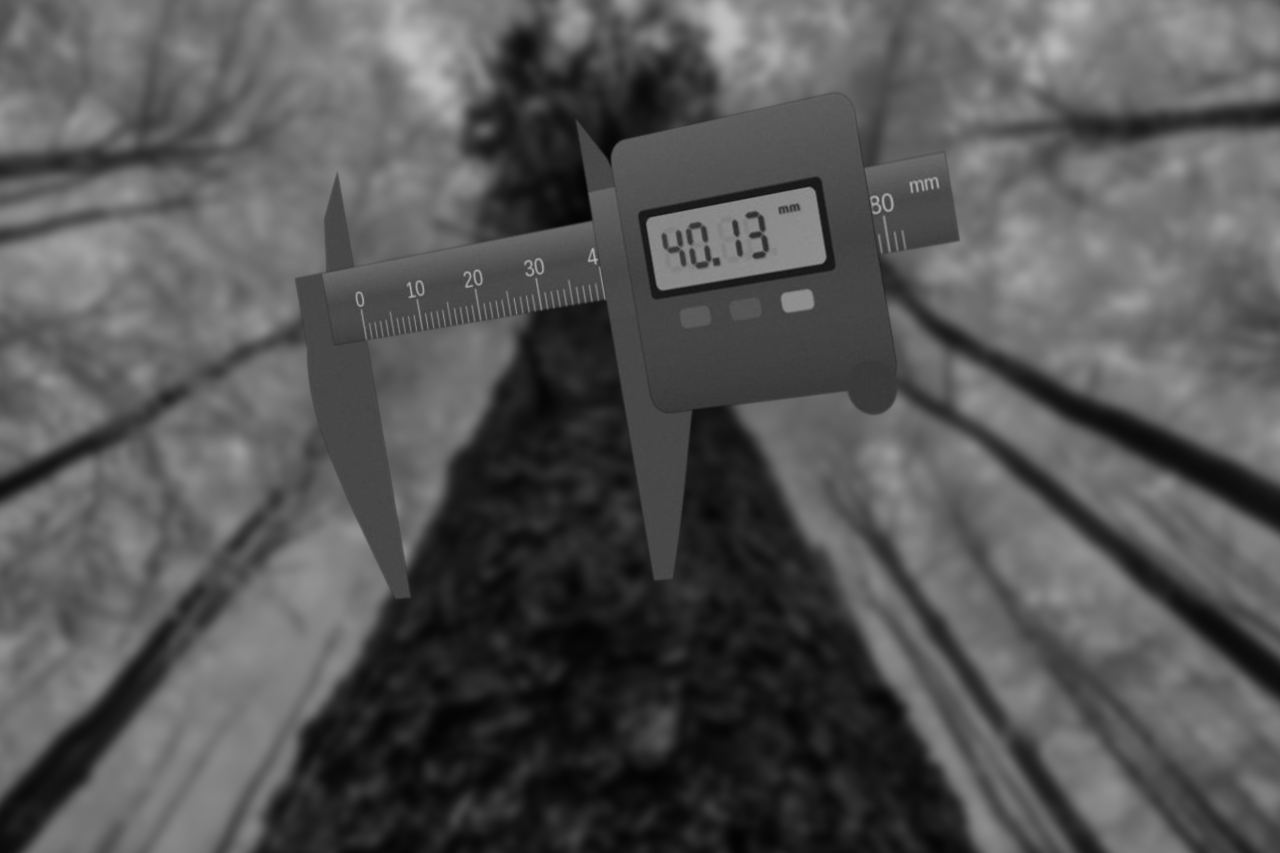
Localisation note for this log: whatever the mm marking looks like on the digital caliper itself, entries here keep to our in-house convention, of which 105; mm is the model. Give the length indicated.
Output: 40.13; mm
